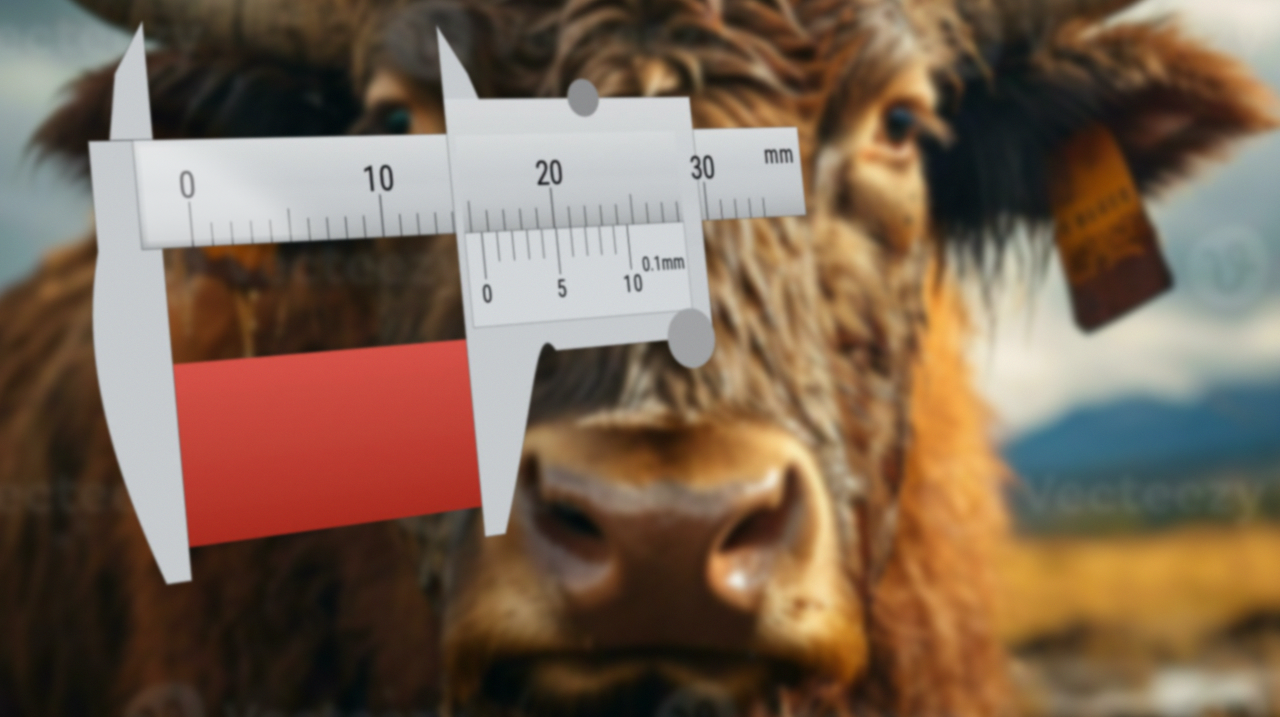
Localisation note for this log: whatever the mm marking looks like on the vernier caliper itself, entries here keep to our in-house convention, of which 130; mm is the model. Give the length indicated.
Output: 15.6; mm
